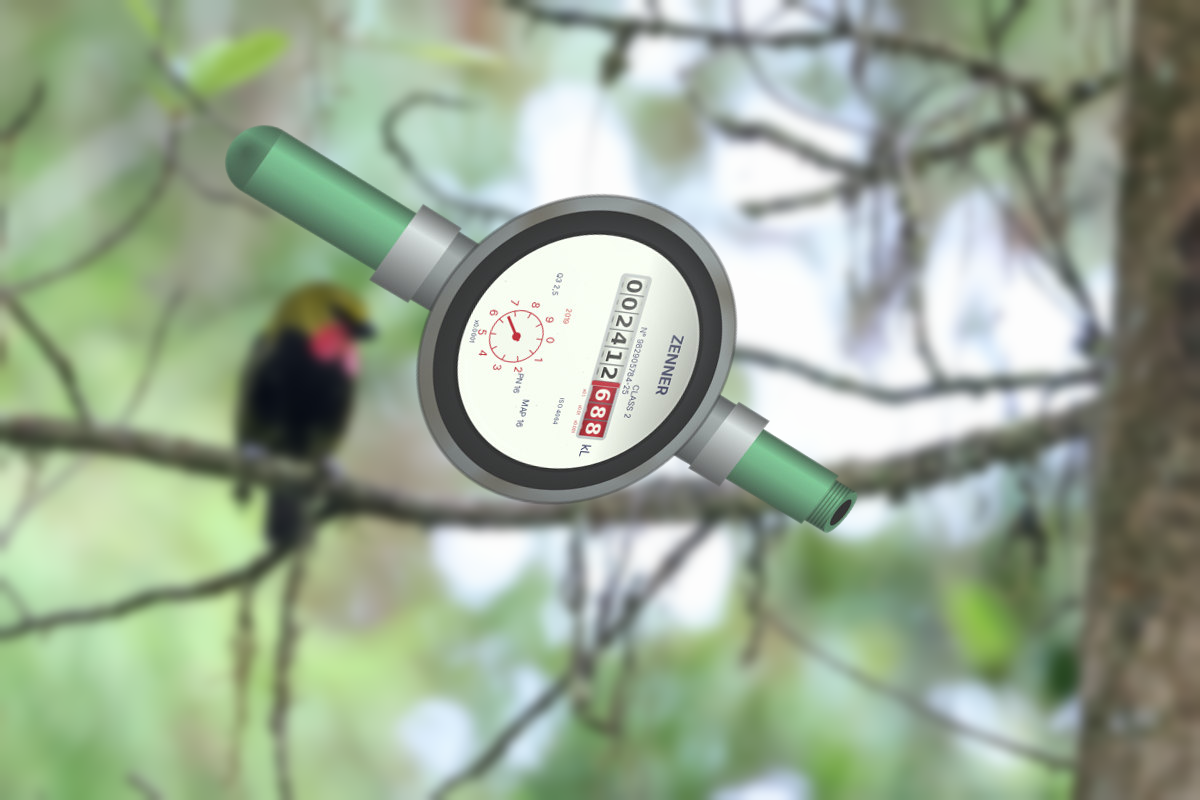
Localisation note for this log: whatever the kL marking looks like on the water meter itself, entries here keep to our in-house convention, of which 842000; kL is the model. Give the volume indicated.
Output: 2412.6886; kL
